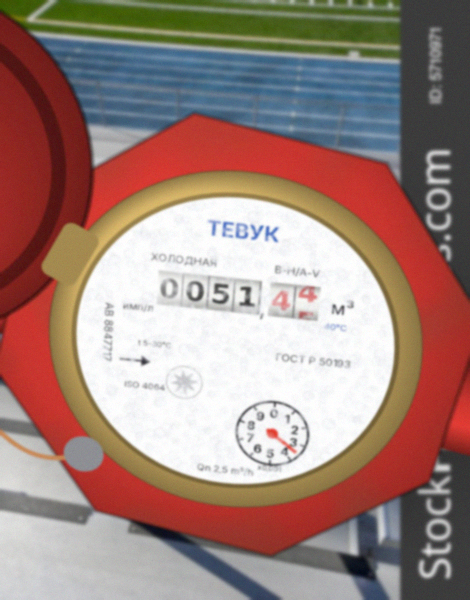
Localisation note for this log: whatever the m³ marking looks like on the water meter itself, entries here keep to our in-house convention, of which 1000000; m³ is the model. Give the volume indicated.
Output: 51.443; m³
